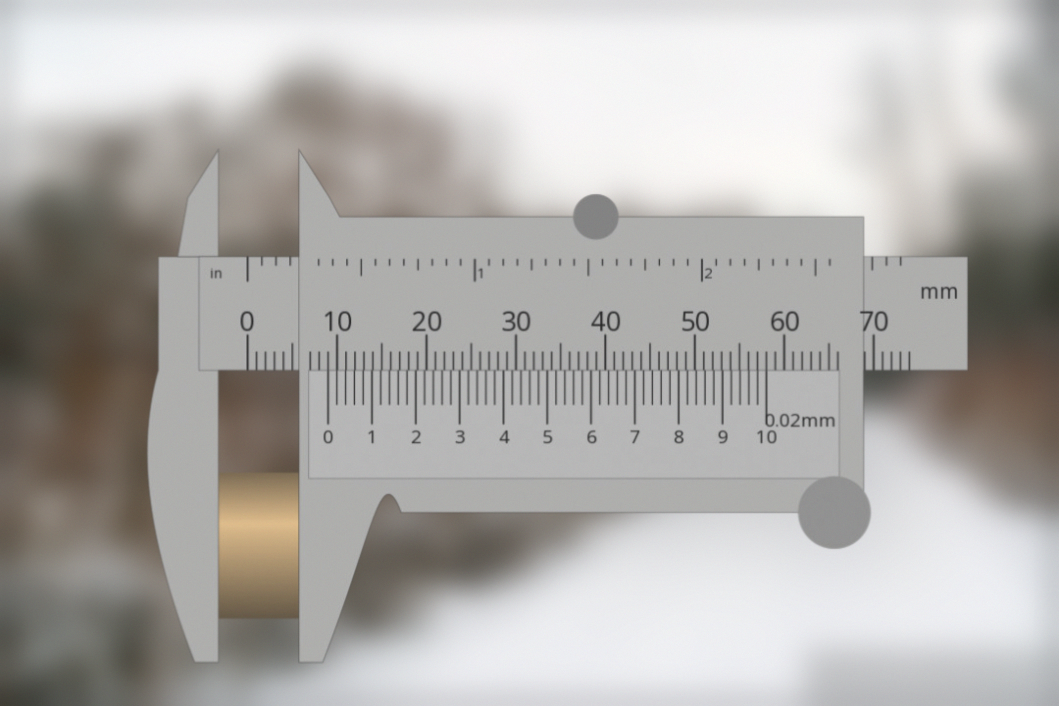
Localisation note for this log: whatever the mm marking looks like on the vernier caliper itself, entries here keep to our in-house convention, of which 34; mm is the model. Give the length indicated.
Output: 9.0; mm
